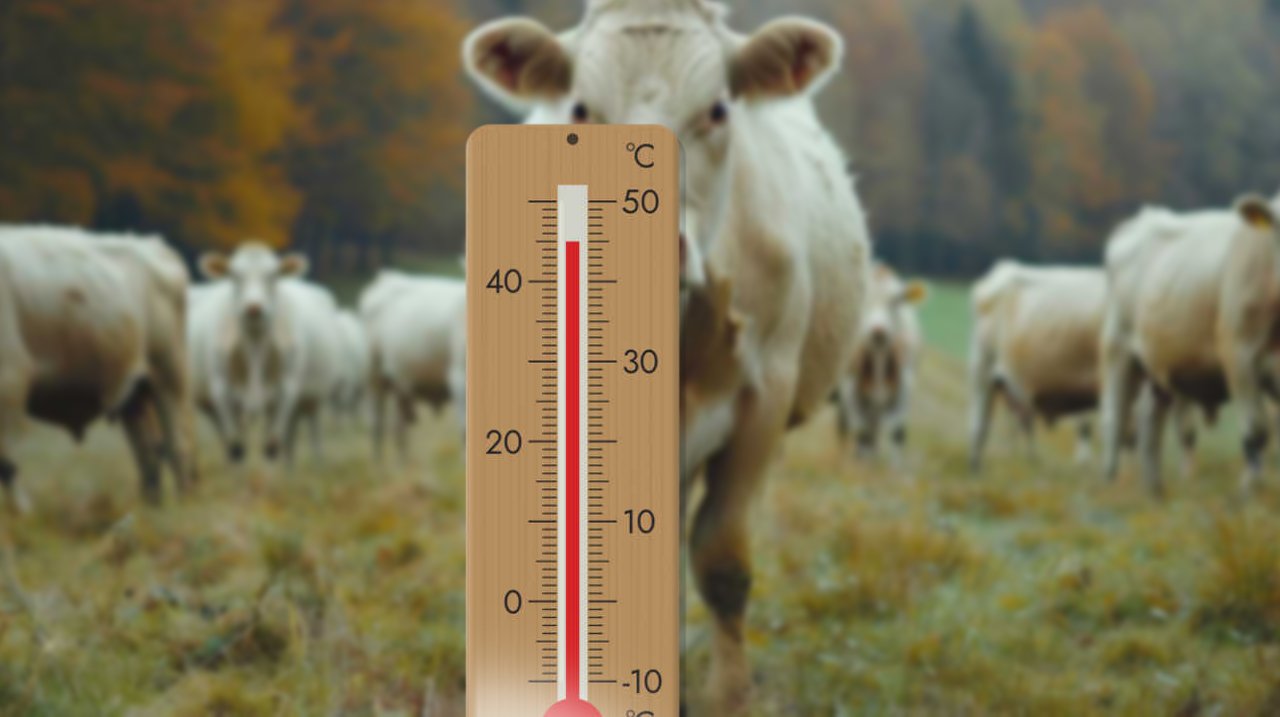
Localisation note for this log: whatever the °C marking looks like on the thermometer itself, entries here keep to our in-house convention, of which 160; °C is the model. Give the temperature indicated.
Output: 45; °C
